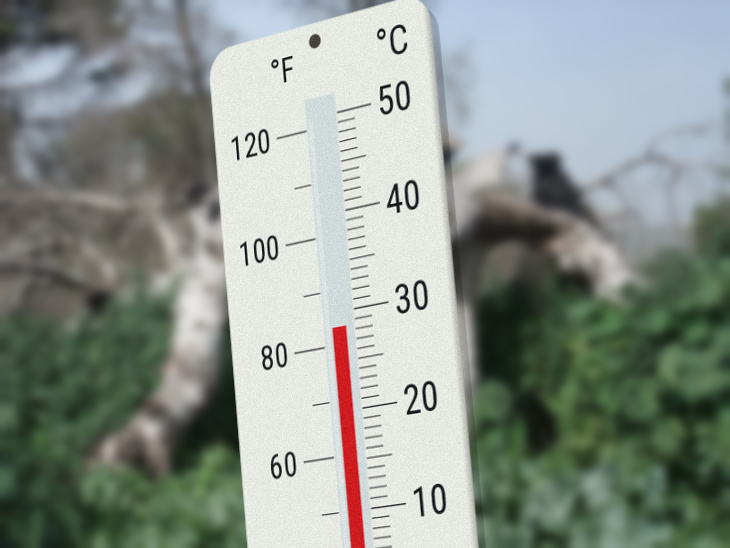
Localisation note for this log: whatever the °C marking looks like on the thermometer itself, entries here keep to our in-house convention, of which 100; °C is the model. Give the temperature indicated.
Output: 28.5; °C
